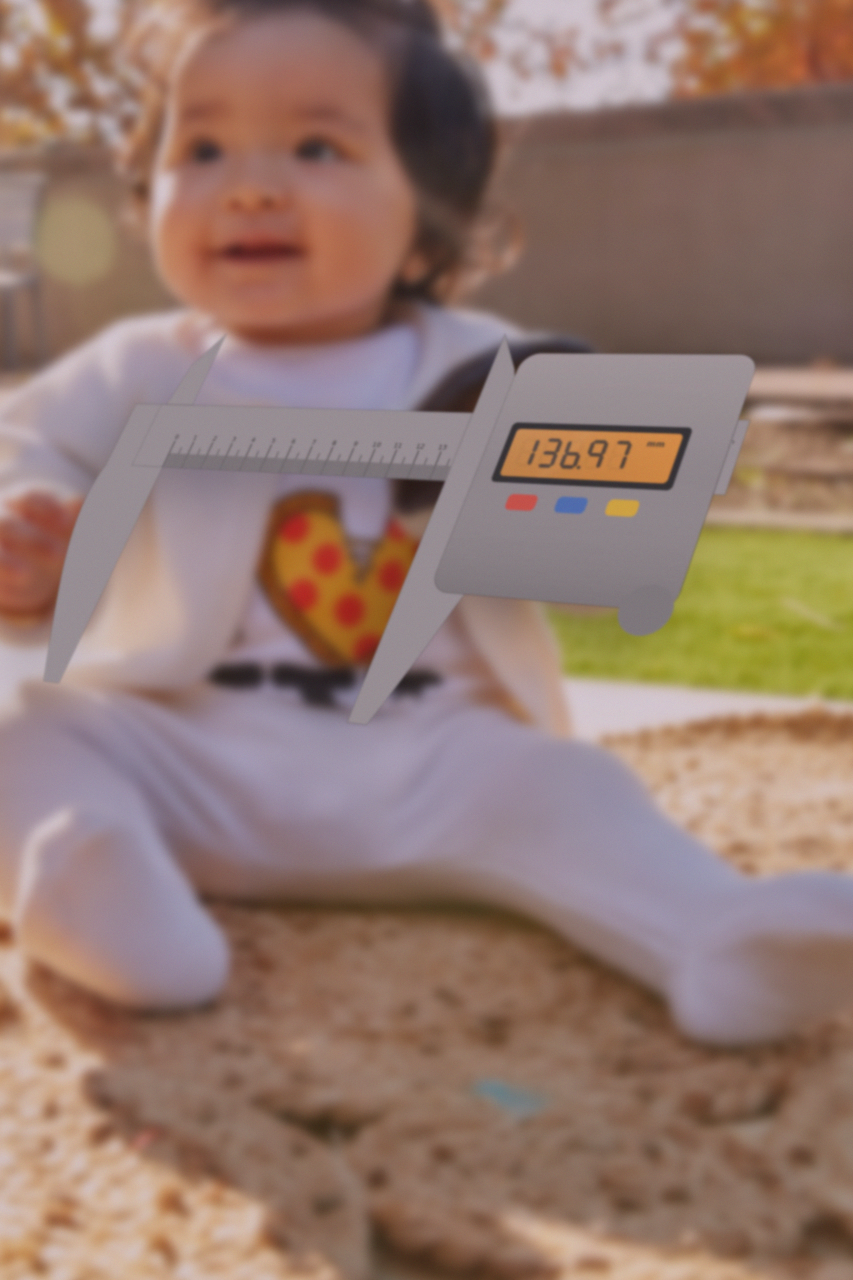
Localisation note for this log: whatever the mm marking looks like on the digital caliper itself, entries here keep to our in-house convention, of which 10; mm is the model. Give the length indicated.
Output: 136.97; mm
